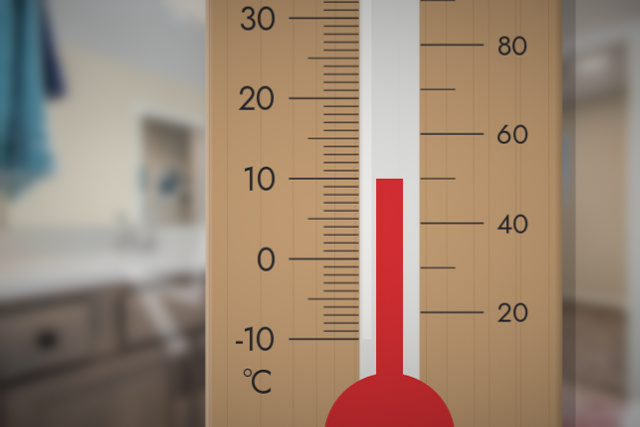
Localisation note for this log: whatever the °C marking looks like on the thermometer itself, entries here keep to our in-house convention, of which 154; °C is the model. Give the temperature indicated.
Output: 10; °C
